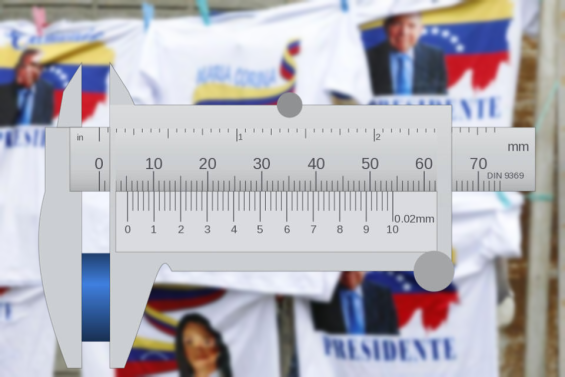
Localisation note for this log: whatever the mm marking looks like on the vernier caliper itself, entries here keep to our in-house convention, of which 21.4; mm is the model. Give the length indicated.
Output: 5.2; mm
